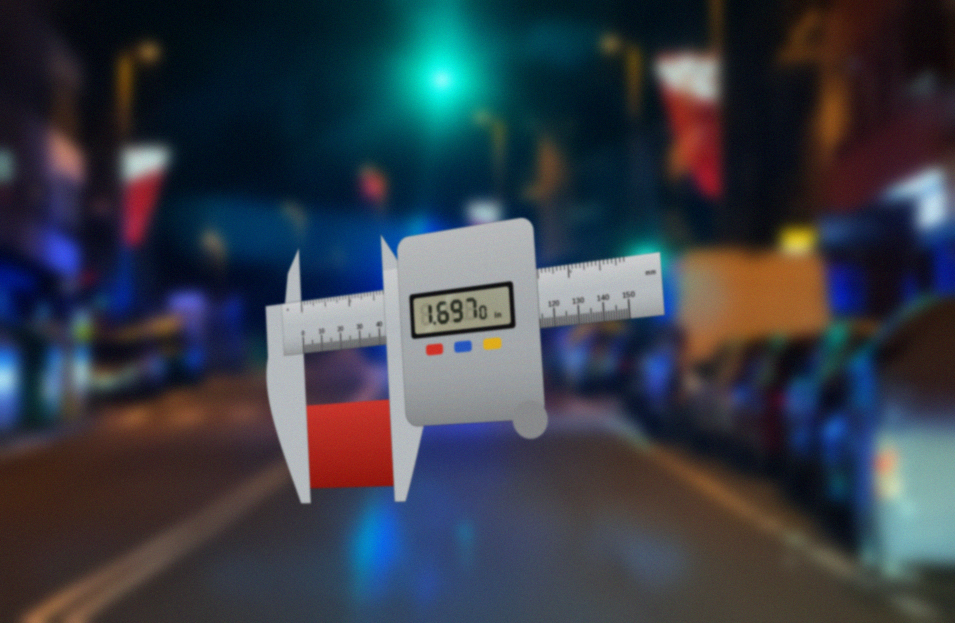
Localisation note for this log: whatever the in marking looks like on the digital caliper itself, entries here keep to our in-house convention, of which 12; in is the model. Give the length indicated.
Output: 1.6970; in
